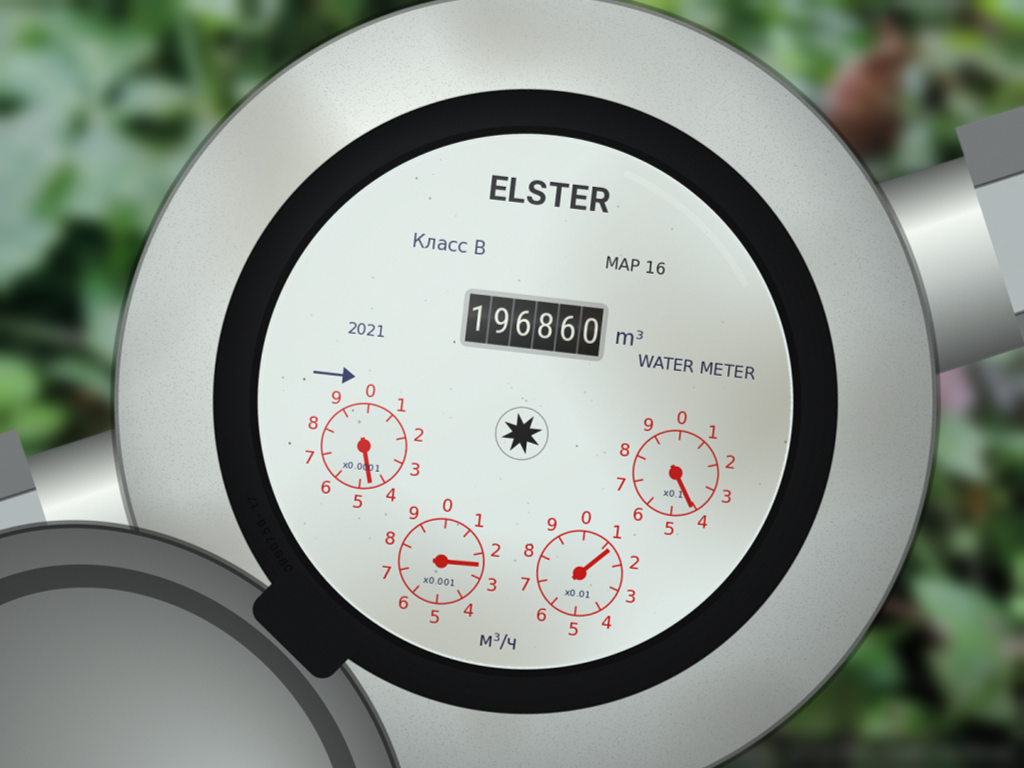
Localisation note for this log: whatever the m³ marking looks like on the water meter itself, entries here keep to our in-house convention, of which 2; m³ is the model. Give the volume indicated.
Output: 196860.4124; m³
